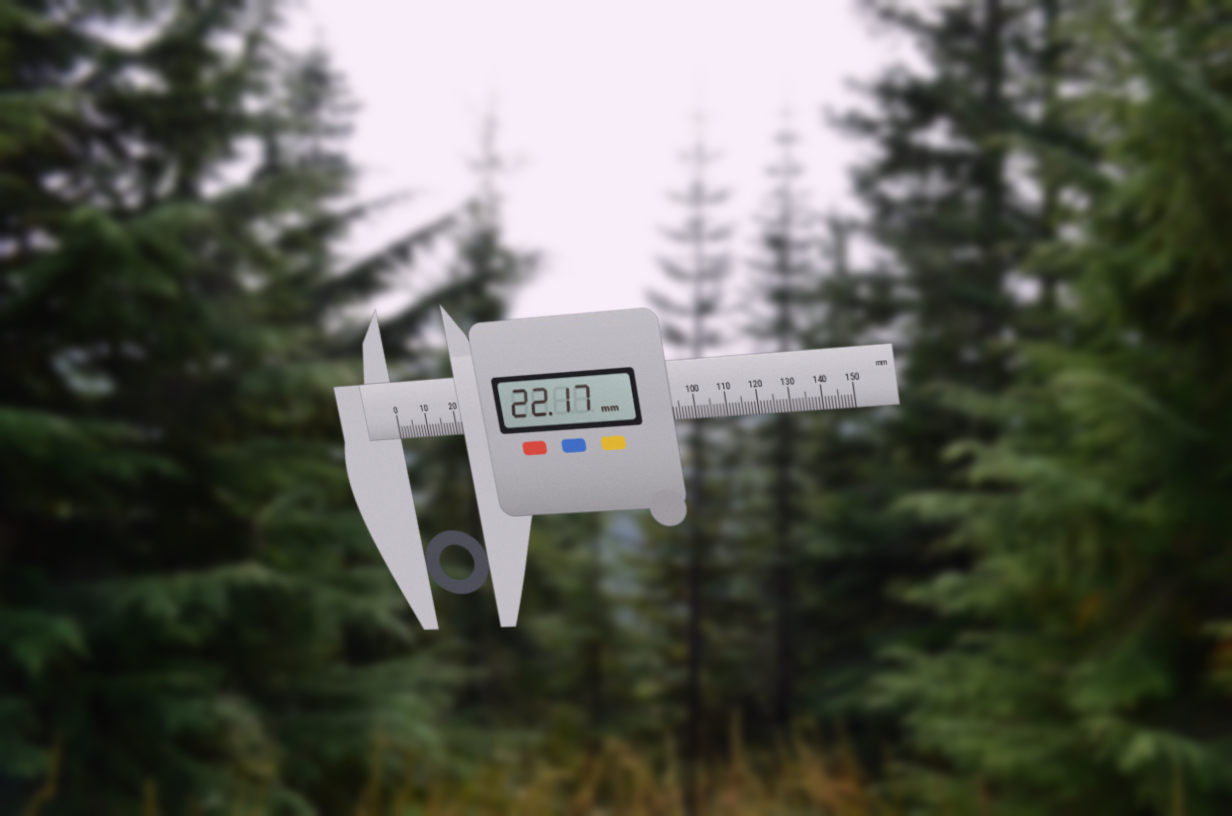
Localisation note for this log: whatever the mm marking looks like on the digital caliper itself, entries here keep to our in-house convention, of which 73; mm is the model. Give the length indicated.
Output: 22.17; mm
